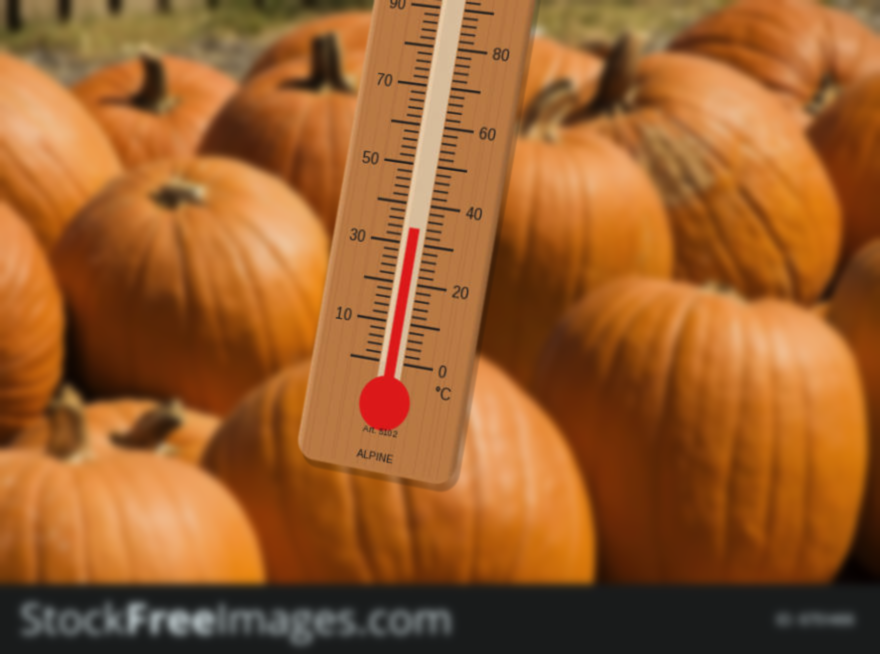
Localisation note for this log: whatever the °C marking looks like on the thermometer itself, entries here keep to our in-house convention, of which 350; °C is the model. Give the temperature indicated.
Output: 34; °C
